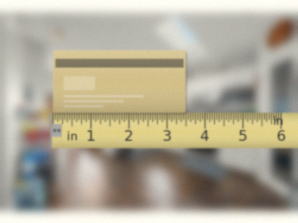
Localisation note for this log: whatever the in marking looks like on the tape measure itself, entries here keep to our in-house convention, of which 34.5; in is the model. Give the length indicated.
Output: 3.5; in
